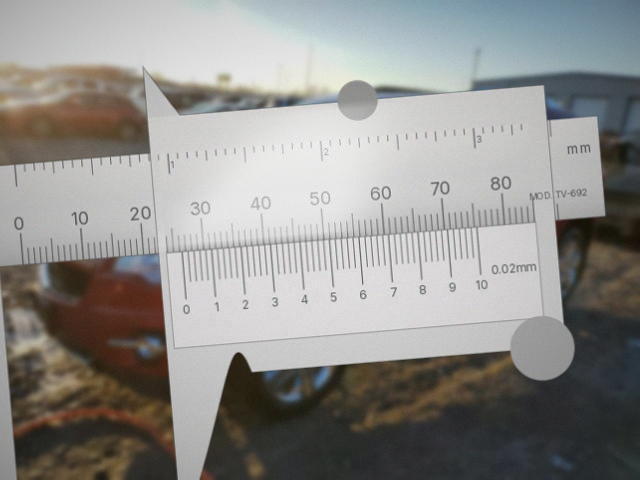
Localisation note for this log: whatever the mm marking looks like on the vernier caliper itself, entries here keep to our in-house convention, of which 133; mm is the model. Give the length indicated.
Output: 26.4; mm
